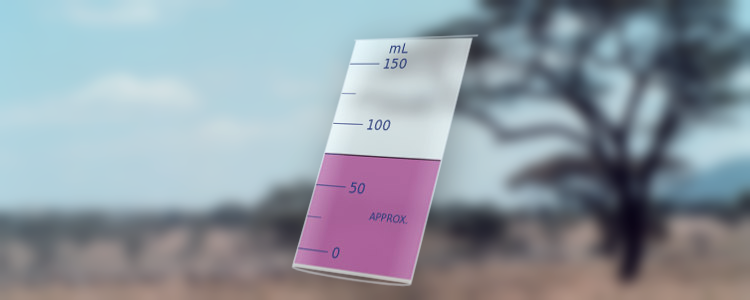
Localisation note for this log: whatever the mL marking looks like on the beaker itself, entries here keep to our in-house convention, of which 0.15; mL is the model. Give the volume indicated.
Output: 75; mL
